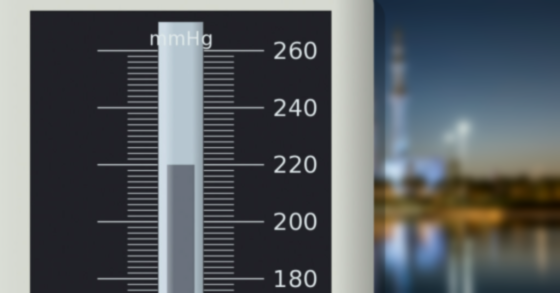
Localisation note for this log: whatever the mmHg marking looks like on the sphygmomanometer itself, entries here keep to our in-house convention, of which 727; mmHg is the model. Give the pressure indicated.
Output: 220; mmHg
